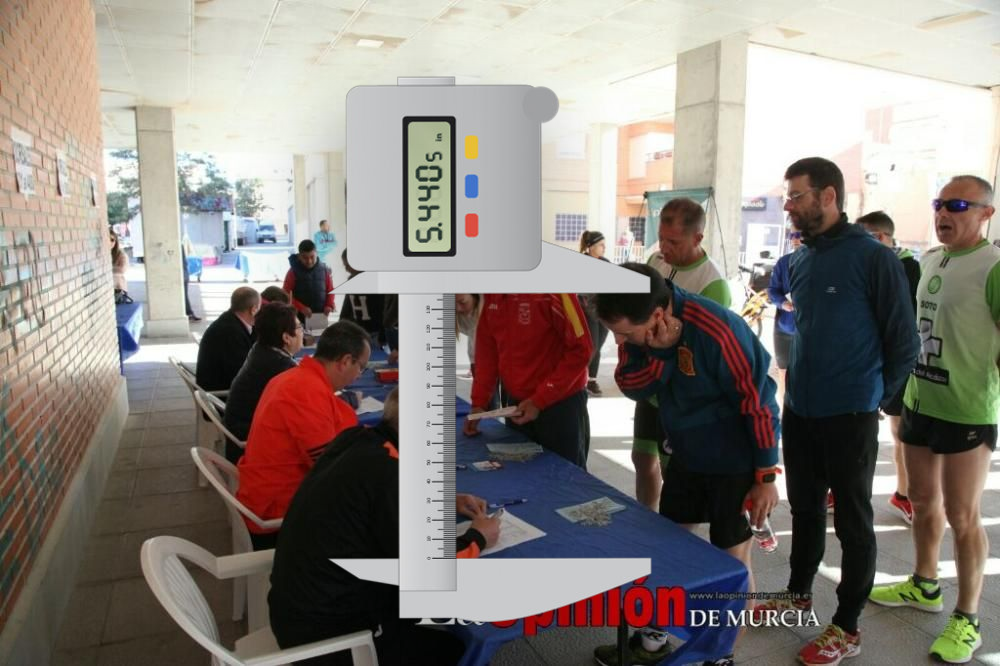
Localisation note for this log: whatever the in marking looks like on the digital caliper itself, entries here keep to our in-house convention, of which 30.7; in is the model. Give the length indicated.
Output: 5.4405; in
